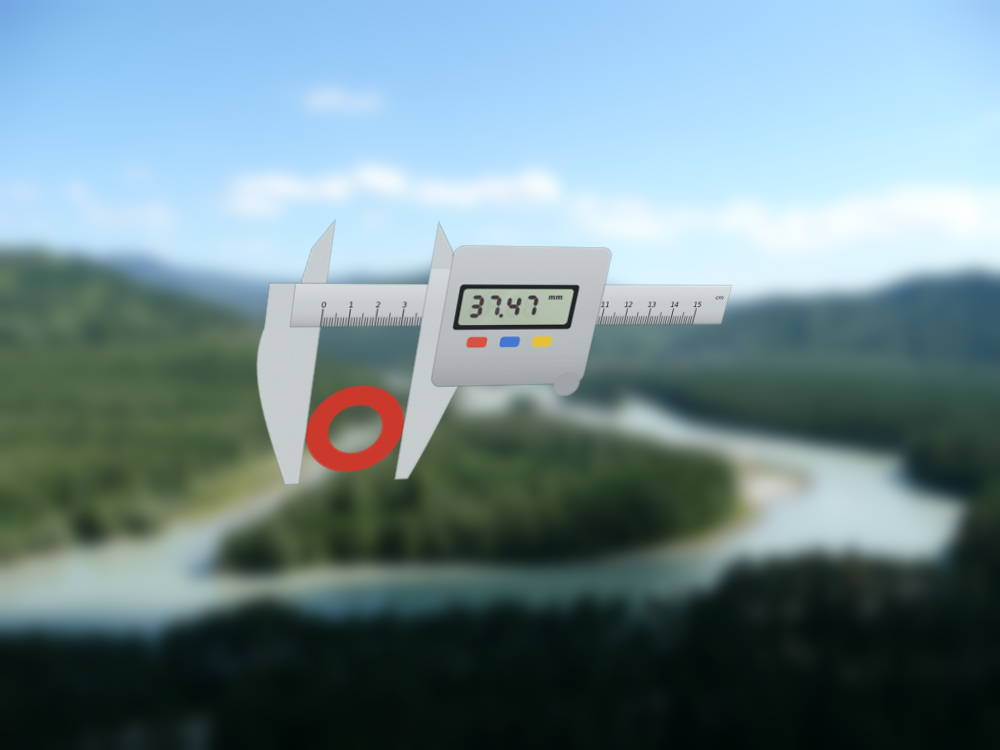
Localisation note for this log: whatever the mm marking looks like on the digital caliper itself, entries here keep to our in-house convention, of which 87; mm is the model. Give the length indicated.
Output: 37.47; mm
